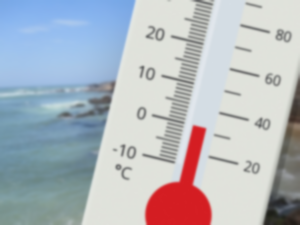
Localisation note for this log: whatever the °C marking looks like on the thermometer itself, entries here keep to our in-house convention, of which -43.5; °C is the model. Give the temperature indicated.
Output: 0; °C
